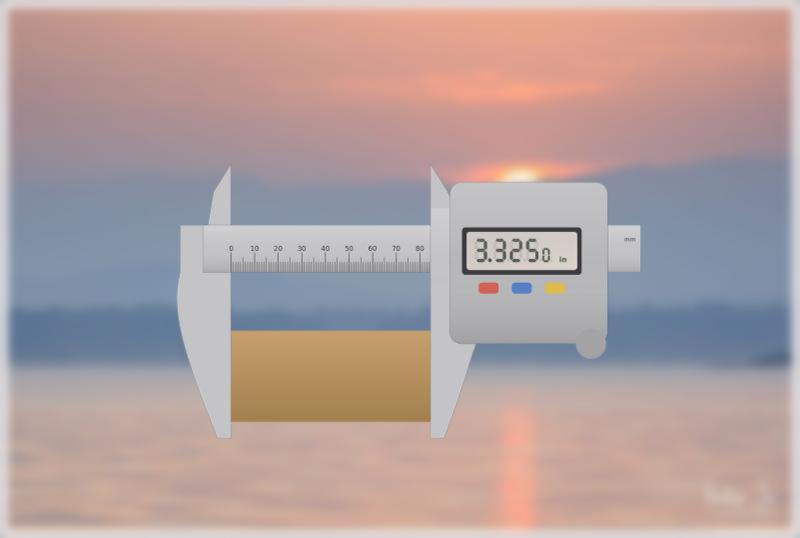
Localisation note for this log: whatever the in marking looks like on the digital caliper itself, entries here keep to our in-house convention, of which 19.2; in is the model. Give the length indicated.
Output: 3.3250; in
